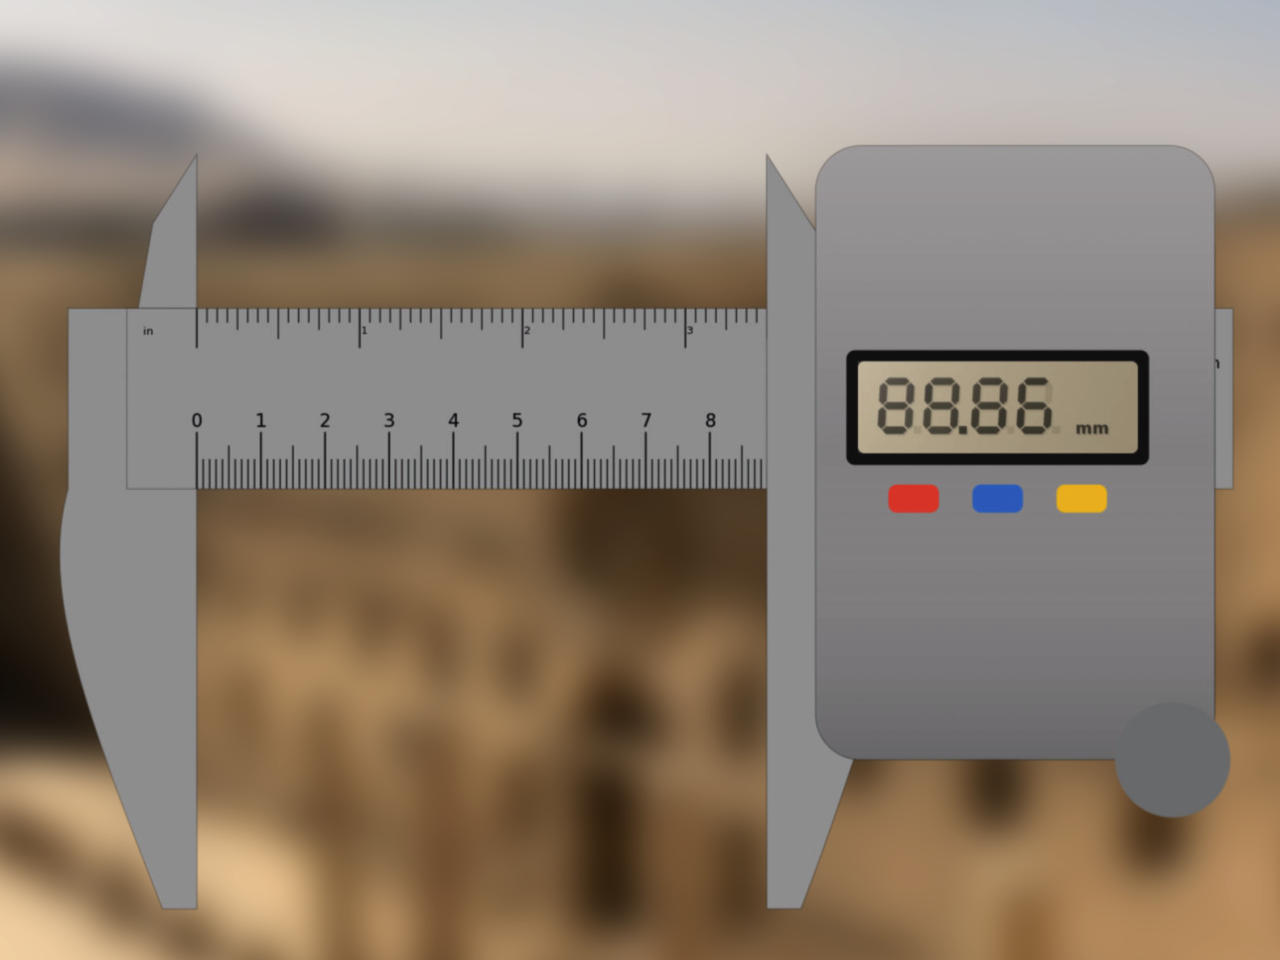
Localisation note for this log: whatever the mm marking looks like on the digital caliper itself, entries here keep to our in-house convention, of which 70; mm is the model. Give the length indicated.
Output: 88.86; mm
